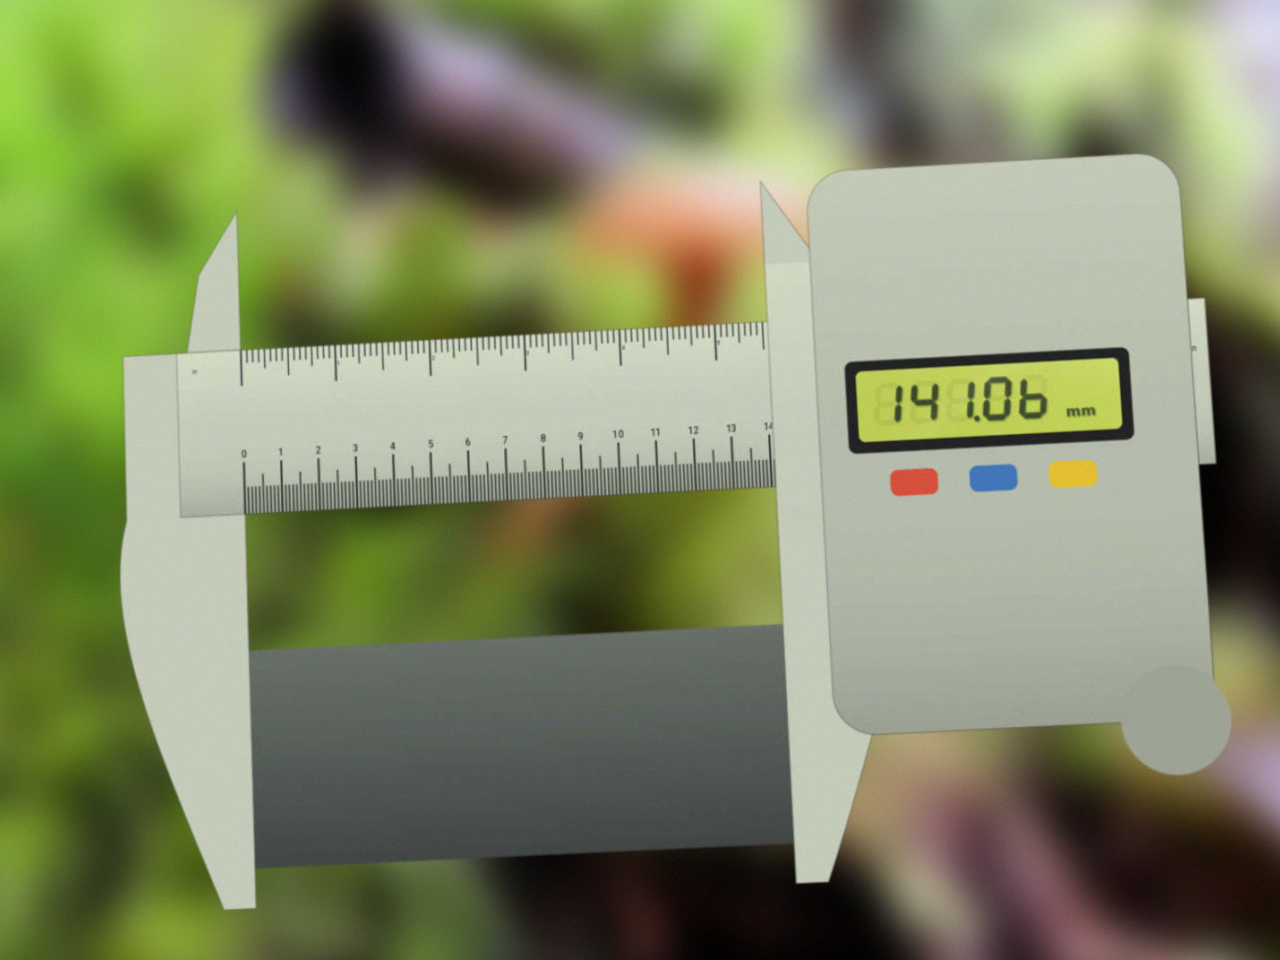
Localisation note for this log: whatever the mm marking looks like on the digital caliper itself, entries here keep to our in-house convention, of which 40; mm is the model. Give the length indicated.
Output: 141.06; mm
